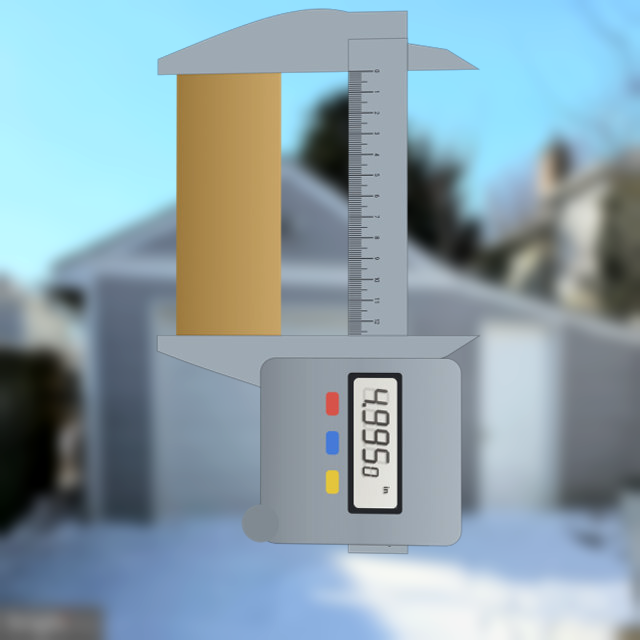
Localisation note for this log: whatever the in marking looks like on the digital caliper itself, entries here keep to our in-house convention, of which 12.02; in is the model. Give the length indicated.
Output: 4.9950; in
